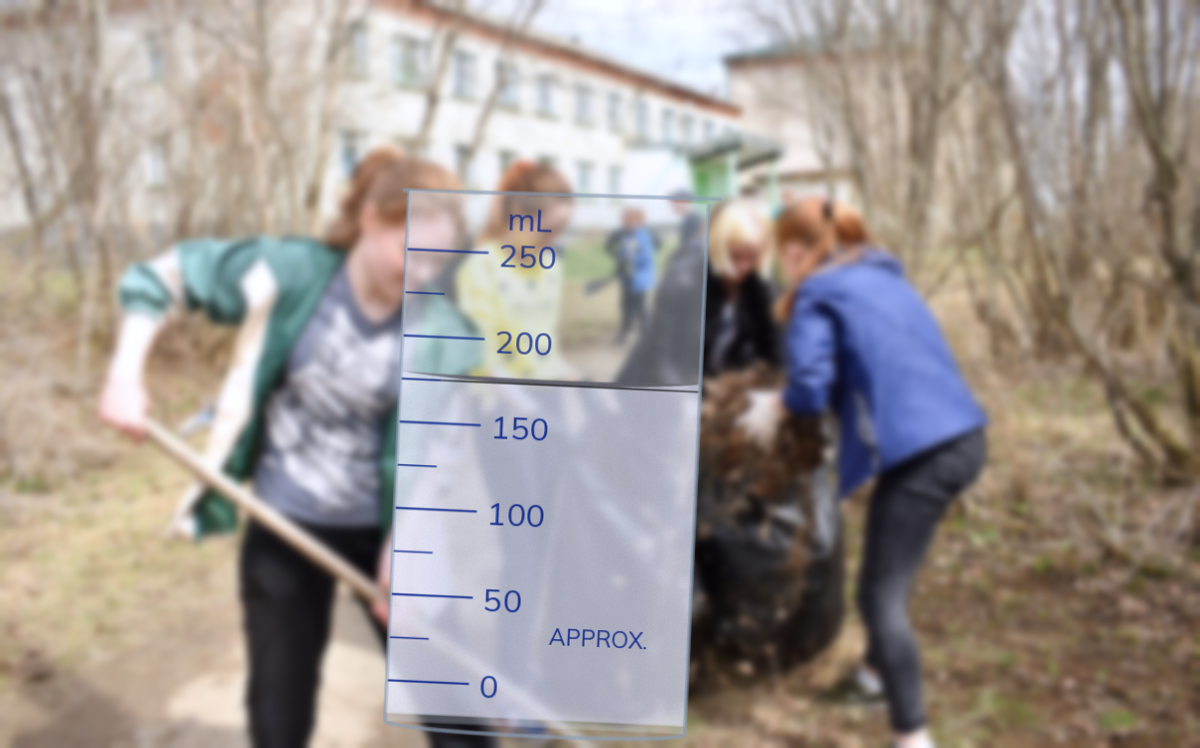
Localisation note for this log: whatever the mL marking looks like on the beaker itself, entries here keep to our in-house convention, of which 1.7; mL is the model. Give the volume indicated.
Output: 175; mL
